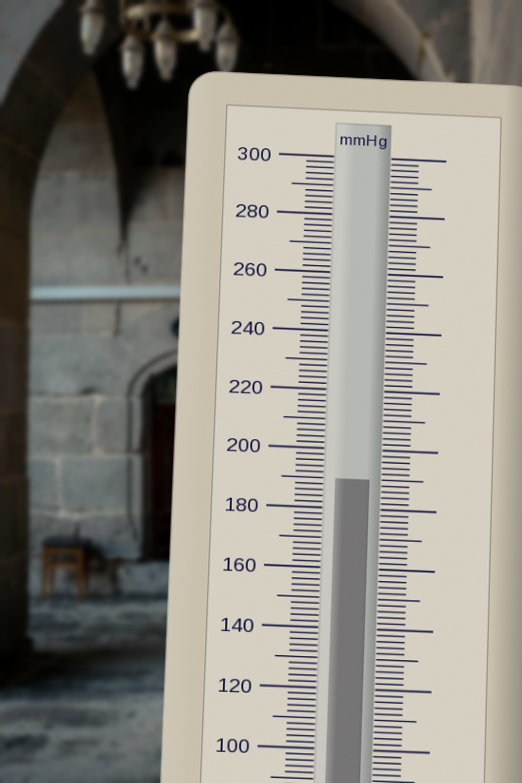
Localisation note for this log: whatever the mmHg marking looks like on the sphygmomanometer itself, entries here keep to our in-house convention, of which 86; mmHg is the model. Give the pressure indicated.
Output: 190; mmHg
